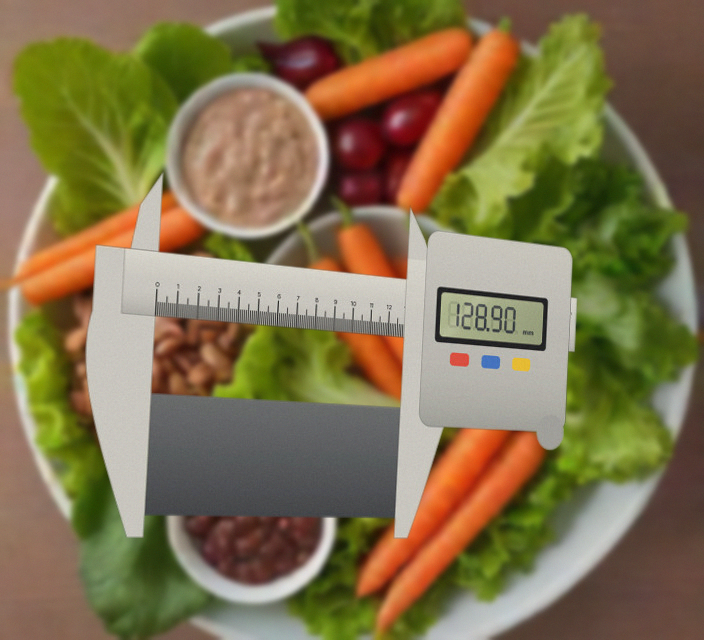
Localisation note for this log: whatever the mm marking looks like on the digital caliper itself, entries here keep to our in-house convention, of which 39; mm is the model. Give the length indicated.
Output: 128.90; mm
